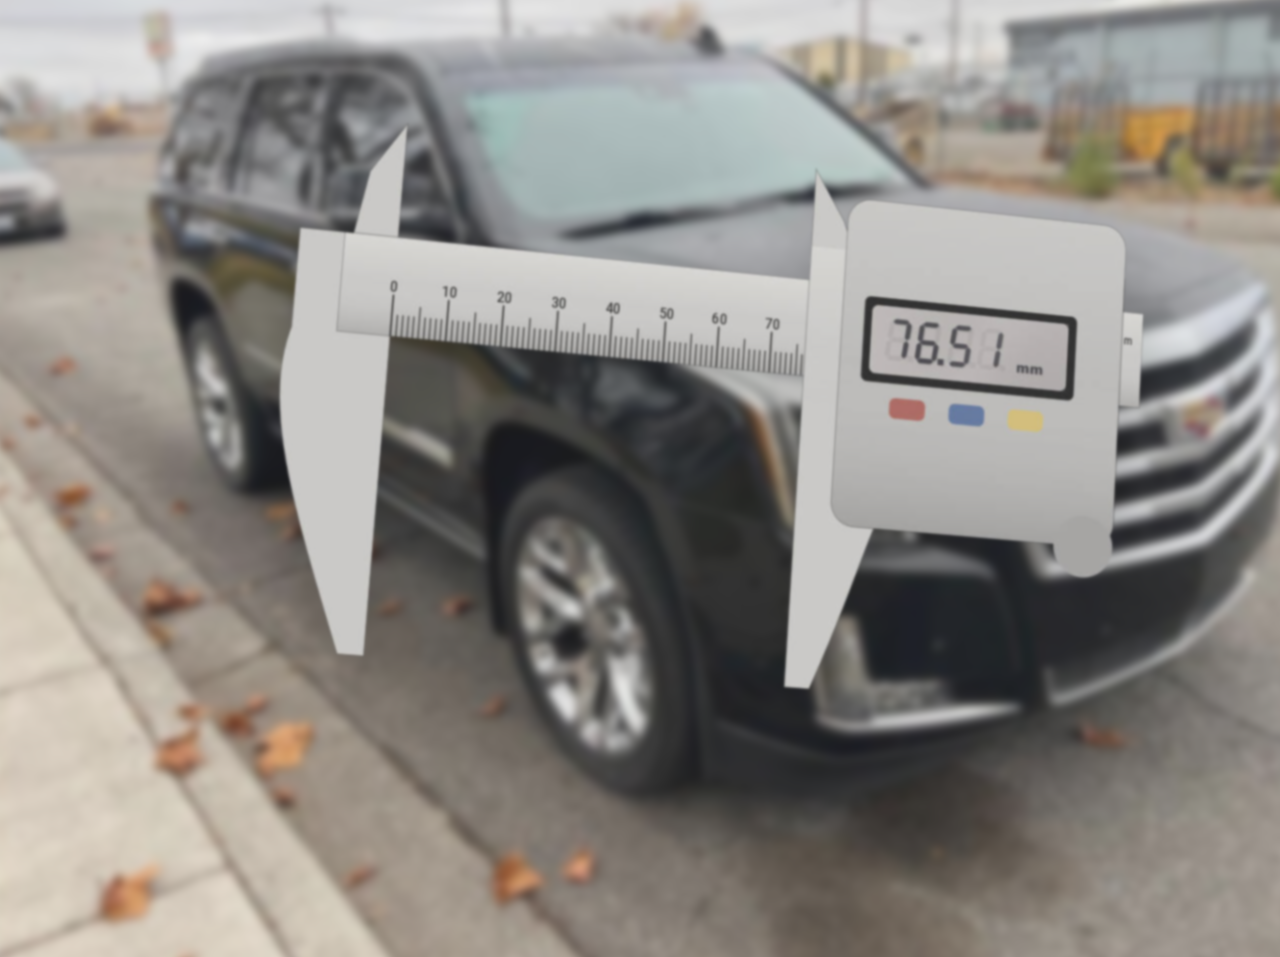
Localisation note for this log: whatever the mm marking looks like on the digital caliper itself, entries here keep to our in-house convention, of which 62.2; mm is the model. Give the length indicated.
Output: 76.51; mm
